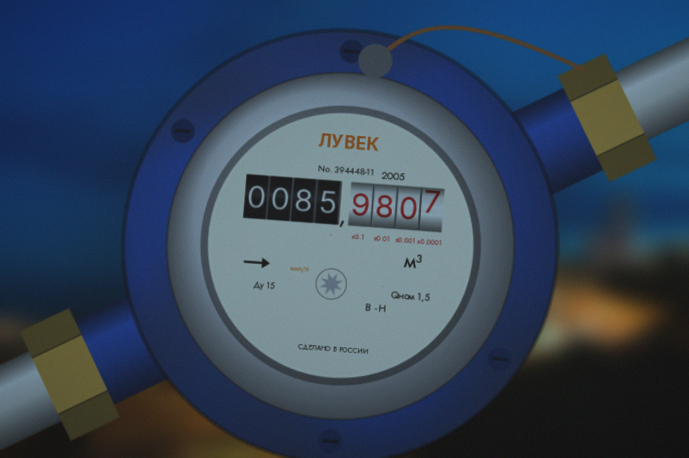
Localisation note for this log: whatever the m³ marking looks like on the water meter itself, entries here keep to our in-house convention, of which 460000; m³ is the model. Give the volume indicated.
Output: 85.9807; m³
